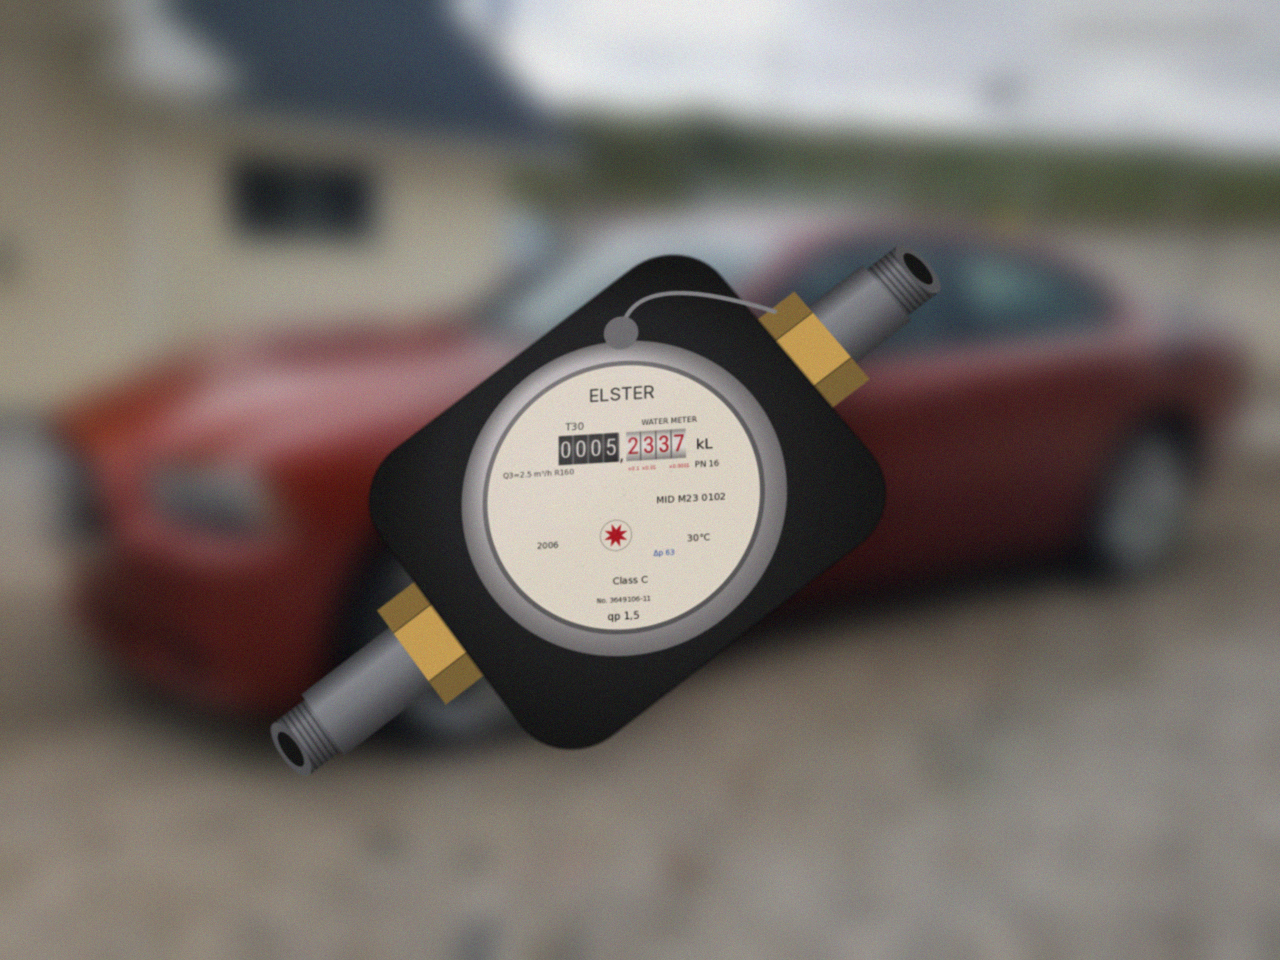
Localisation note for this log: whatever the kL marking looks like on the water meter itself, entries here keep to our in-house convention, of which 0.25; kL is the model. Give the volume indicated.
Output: 5.2337; kL
